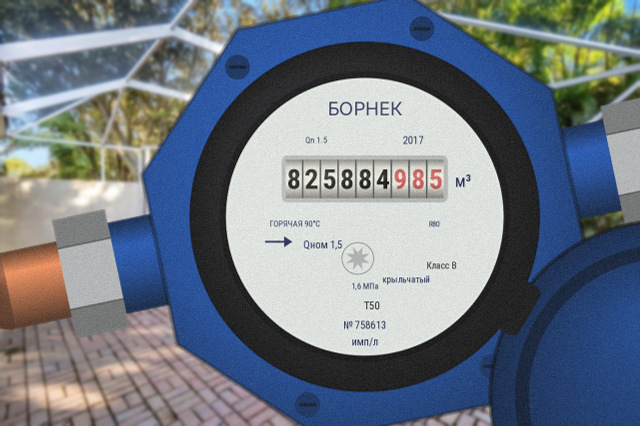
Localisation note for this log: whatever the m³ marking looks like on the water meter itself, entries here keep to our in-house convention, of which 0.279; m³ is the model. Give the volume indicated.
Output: 825884.985; m³
